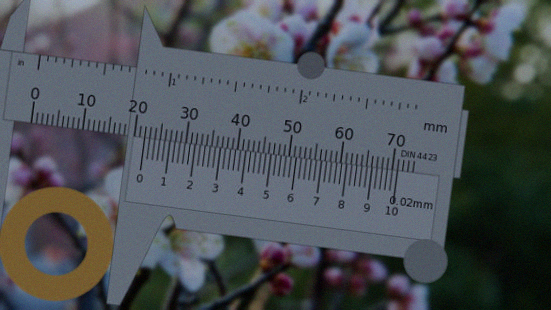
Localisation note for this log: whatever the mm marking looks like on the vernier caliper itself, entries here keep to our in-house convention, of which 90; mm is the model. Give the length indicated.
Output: 22.0; mm
